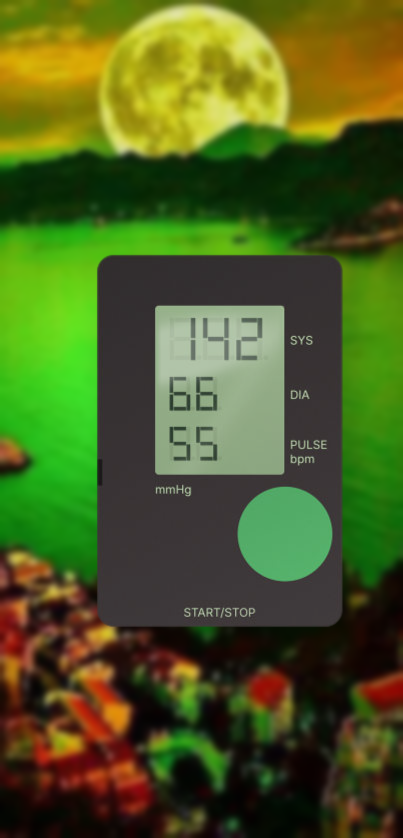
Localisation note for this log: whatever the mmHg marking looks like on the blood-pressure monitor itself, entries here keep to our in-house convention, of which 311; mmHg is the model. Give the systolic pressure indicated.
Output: 142; mmHg
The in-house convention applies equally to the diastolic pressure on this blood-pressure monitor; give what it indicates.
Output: 66; mmHg
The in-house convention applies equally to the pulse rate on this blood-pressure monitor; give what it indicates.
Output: 55; bpm
